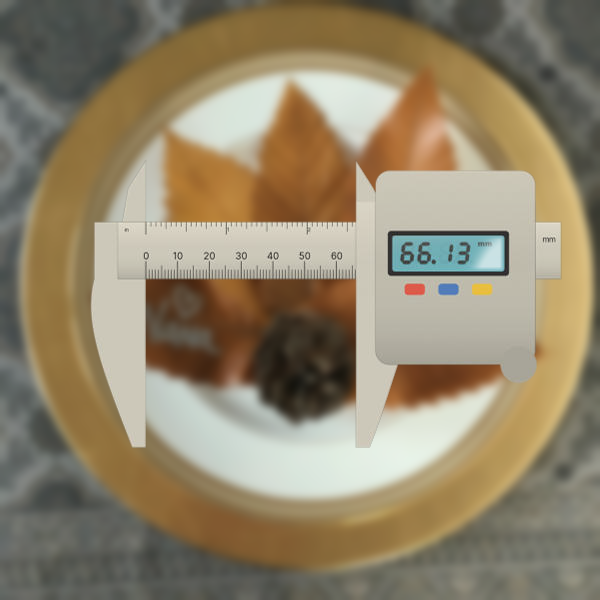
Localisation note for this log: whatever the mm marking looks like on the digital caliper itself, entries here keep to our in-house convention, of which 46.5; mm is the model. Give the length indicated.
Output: 66.13; mm
